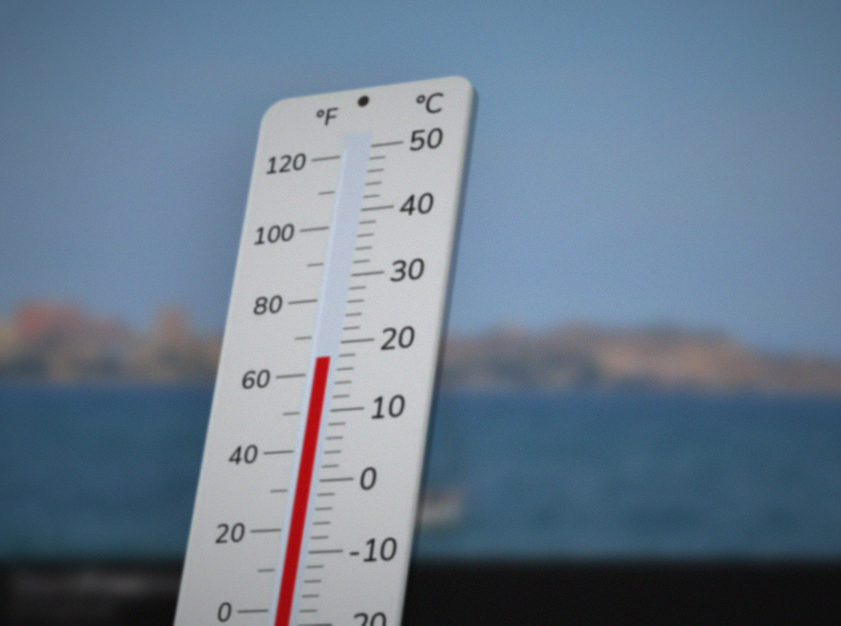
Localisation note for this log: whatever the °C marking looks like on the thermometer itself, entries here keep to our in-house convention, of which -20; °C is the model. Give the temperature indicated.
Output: 18; °C
